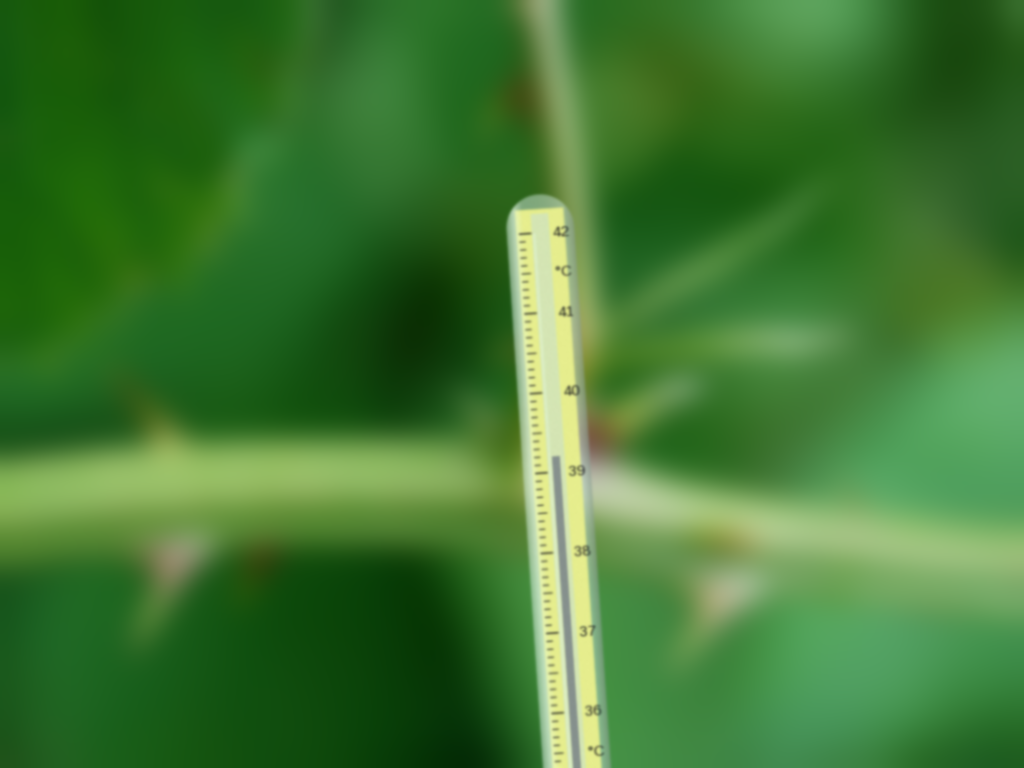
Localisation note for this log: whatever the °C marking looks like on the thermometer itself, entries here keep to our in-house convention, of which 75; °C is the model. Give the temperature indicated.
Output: 39.2; °C
